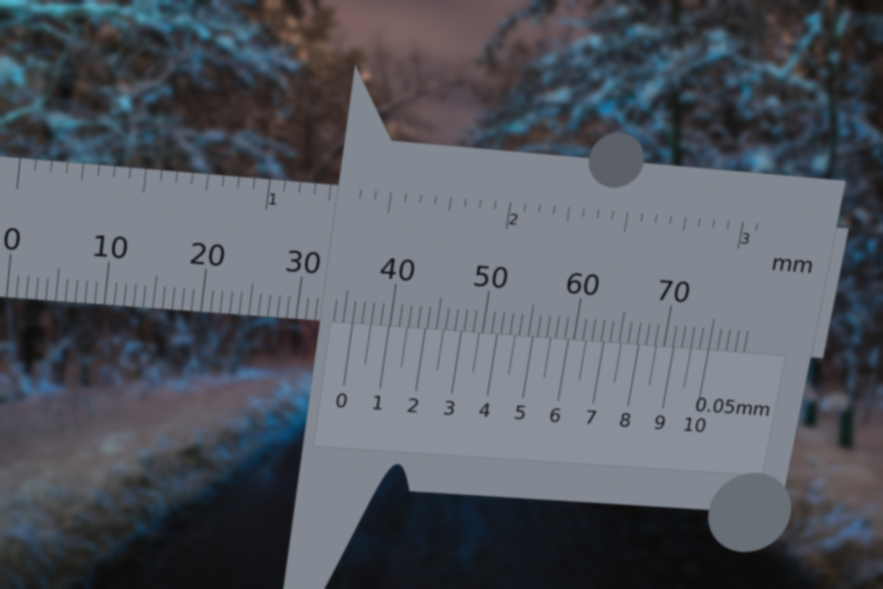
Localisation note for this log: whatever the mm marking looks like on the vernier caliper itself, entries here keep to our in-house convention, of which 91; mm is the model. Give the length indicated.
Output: 36.0; mm
